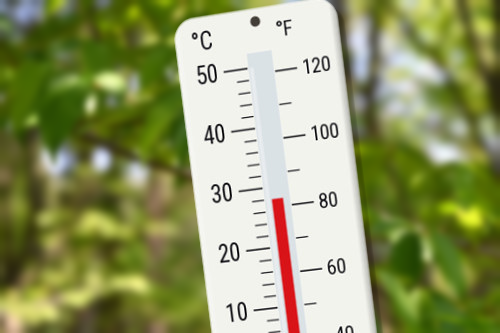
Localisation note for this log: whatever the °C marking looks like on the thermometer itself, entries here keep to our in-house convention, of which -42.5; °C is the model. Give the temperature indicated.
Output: 28; °C
